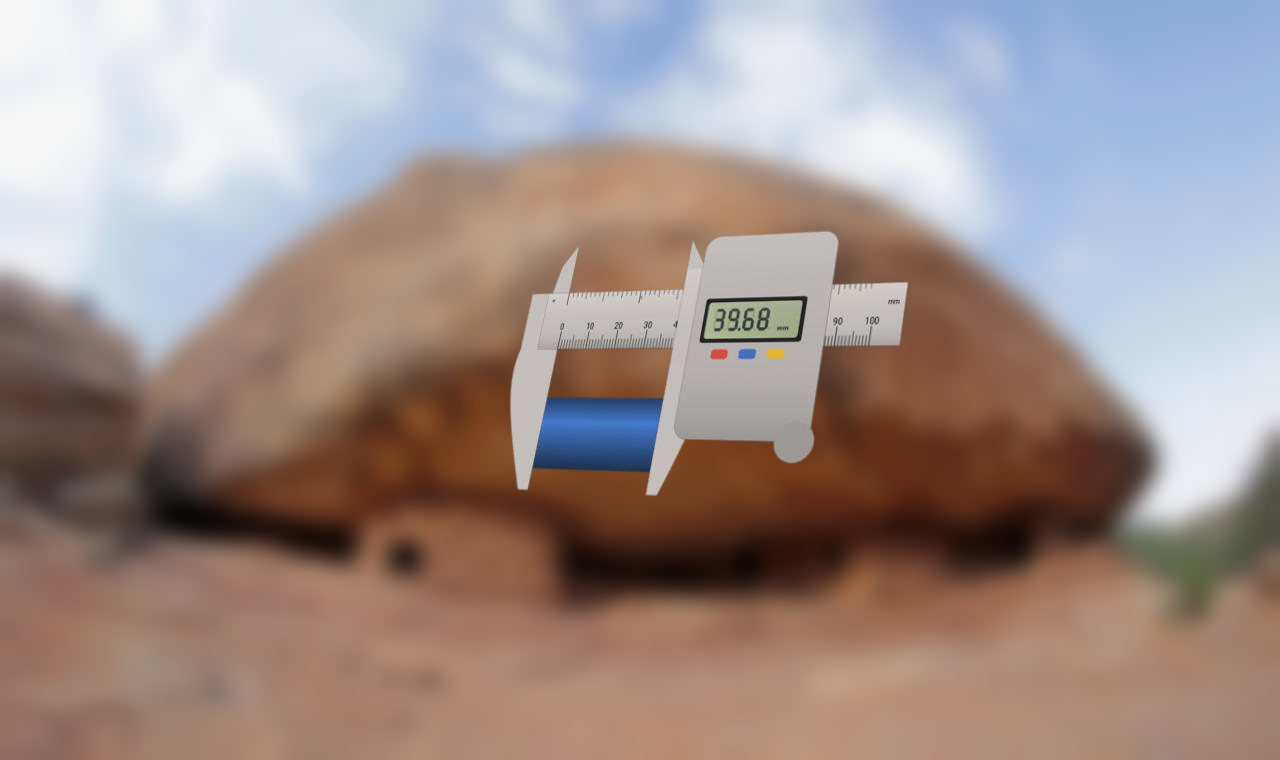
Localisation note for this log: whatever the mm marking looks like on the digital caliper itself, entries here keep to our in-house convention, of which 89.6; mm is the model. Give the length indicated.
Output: 39.68; mm
